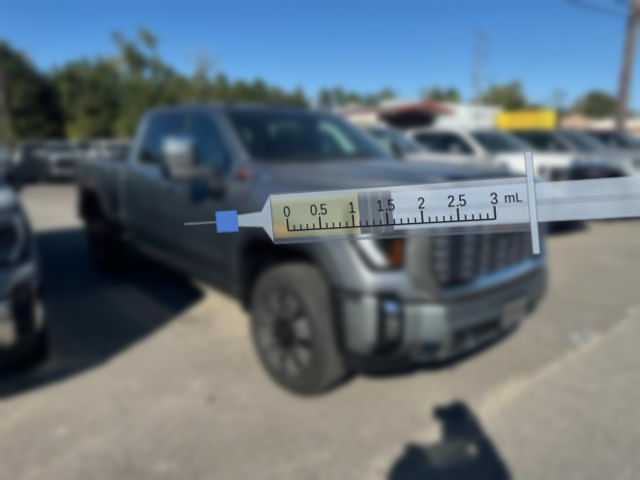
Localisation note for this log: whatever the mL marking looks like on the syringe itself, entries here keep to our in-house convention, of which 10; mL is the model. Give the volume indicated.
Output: 1.1; mL
